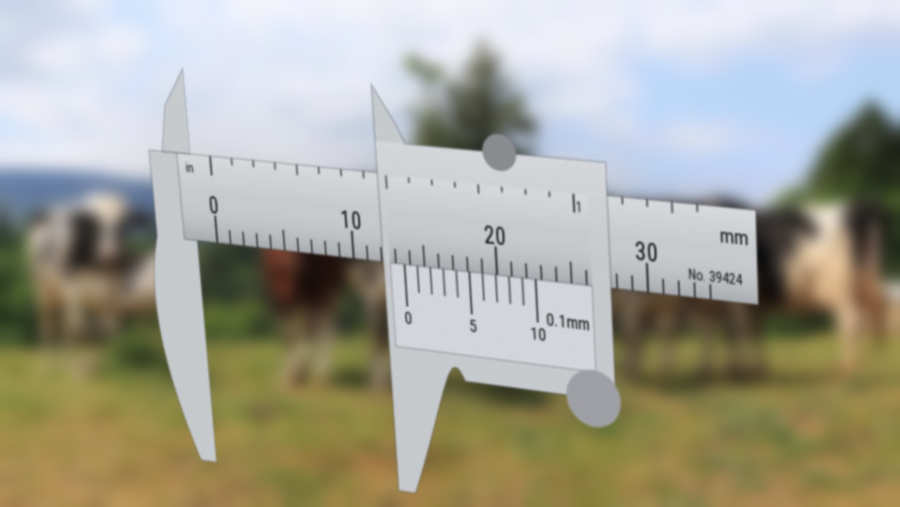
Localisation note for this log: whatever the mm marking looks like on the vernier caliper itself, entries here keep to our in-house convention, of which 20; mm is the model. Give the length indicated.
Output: 13.6; mm
